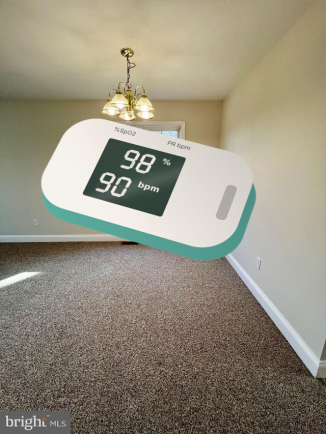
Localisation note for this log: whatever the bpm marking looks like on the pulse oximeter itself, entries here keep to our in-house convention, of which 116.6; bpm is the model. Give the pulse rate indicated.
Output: 90; bpm
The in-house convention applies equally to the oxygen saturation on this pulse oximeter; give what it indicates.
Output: 98; %
